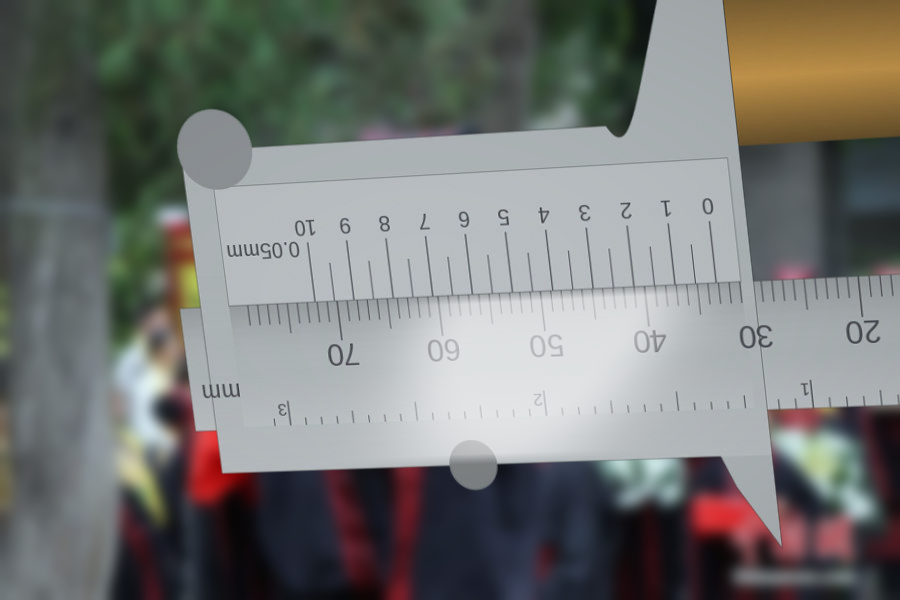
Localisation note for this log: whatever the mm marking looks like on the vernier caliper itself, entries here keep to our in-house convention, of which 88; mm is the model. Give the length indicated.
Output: 33.2; mm
